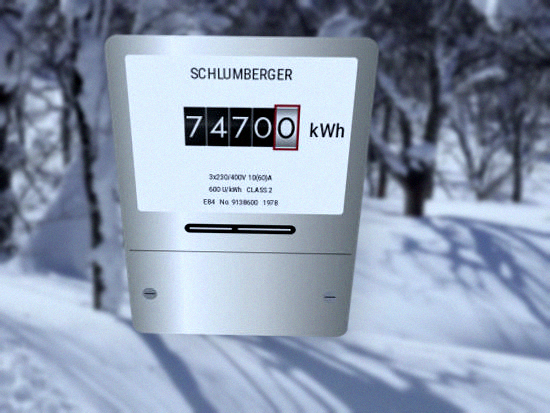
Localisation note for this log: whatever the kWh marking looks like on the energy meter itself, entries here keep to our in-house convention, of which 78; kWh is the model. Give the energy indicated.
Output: 7470.0; kWh
